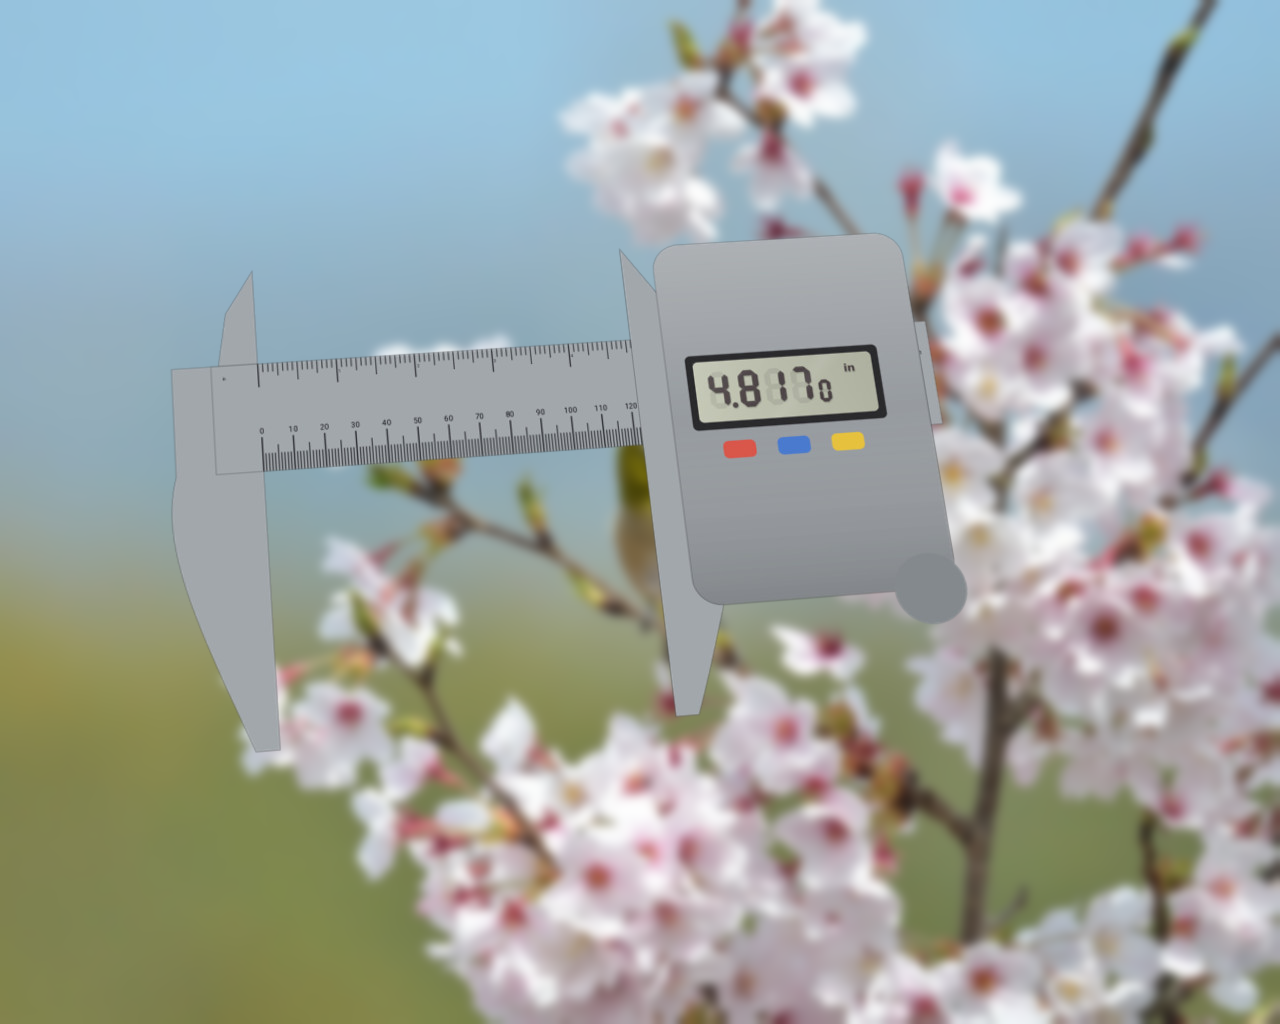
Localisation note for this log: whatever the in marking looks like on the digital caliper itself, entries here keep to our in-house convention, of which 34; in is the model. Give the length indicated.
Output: 4.8170; in
